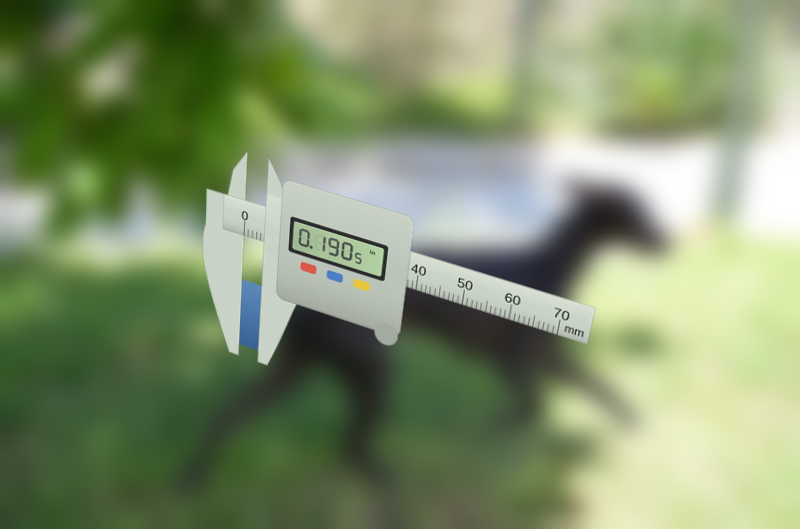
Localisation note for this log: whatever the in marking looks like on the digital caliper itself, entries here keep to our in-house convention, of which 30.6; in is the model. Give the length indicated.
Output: 0.1905; in
